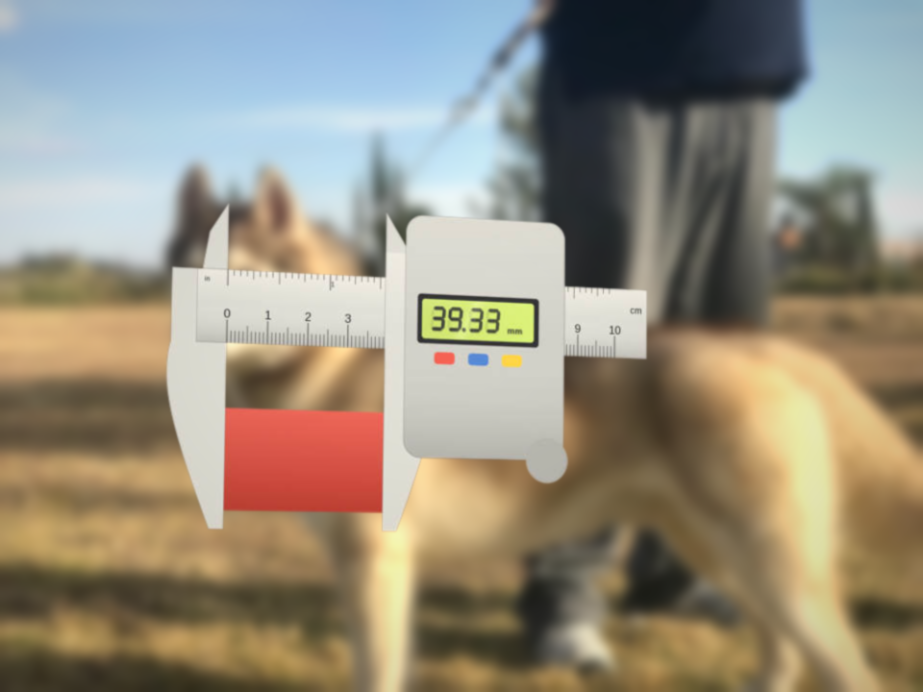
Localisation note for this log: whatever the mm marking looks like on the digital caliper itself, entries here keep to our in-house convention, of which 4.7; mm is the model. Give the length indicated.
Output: 39.33; mm
